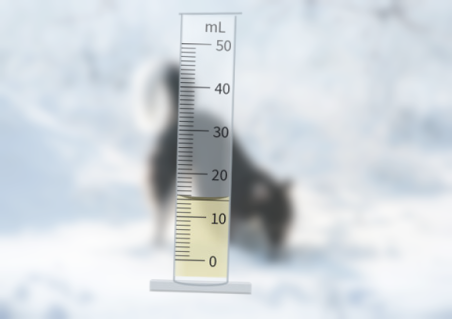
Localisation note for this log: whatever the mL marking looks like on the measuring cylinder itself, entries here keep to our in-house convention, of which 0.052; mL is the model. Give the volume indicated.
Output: 14; mL
